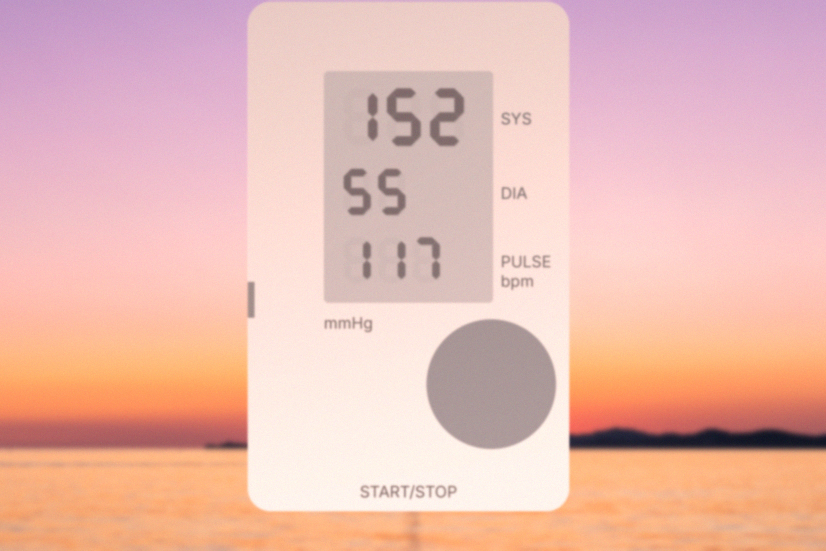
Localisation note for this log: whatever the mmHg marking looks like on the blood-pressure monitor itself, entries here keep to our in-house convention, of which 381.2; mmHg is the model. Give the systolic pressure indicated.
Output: 152; mmHg
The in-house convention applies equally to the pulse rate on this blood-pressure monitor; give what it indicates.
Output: 117; bpm
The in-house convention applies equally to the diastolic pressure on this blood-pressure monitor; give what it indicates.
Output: 55; mmHg
